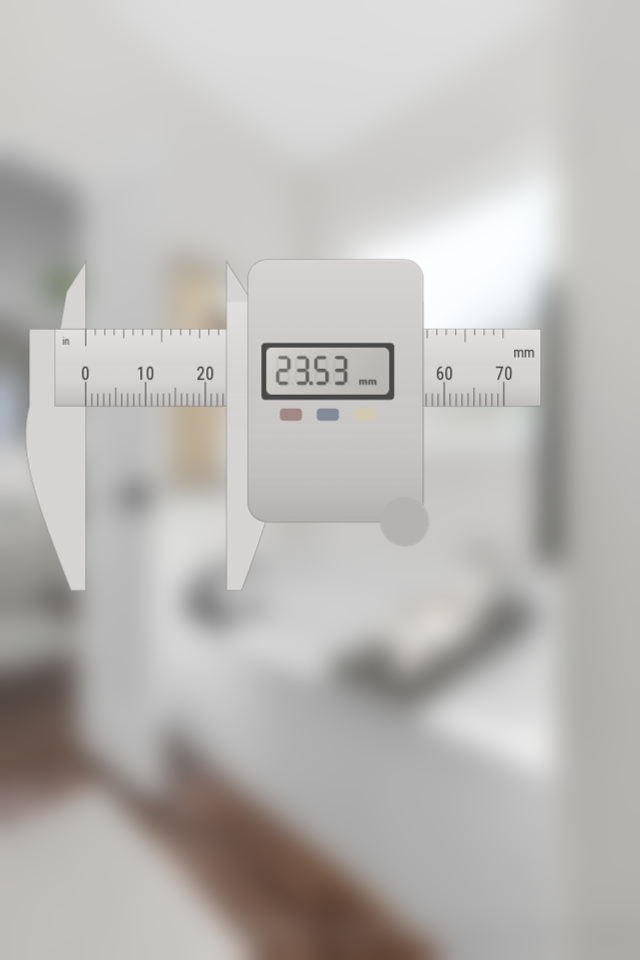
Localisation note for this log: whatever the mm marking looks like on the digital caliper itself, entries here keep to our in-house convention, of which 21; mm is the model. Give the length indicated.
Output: 23.53; mm
